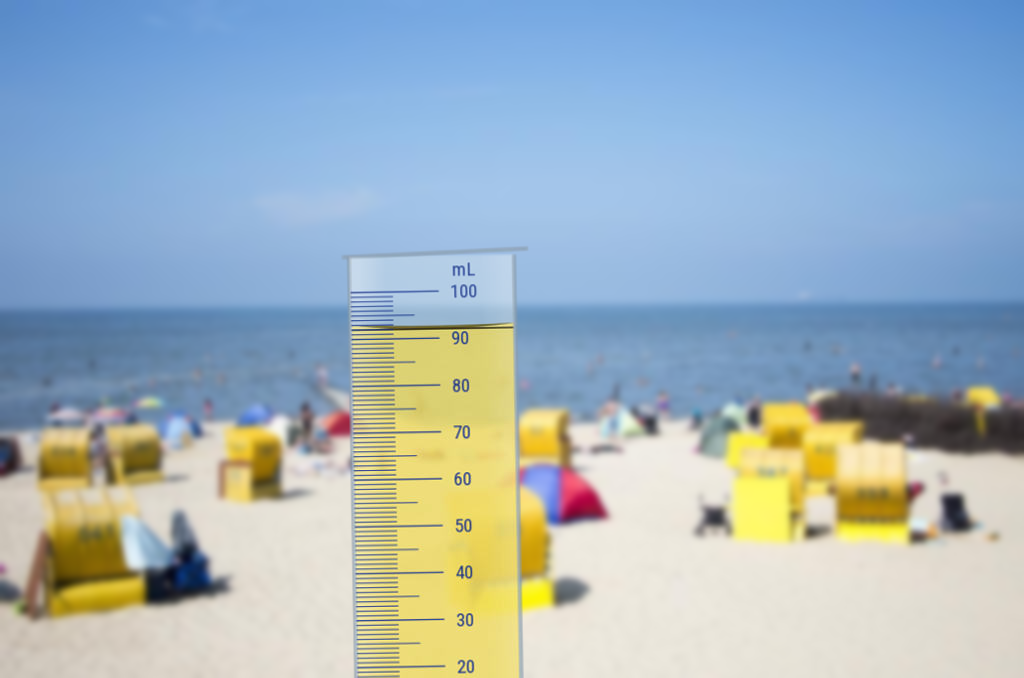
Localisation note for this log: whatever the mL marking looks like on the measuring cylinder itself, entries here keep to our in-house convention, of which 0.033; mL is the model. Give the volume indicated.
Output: 92; mL
